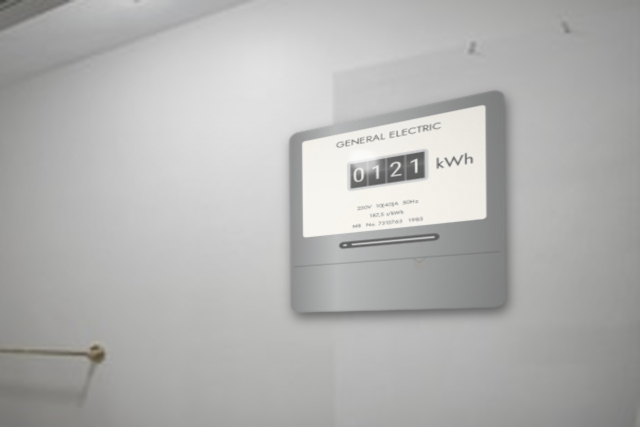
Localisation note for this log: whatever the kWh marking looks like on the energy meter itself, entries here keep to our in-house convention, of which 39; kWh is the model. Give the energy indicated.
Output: 121; kWh
